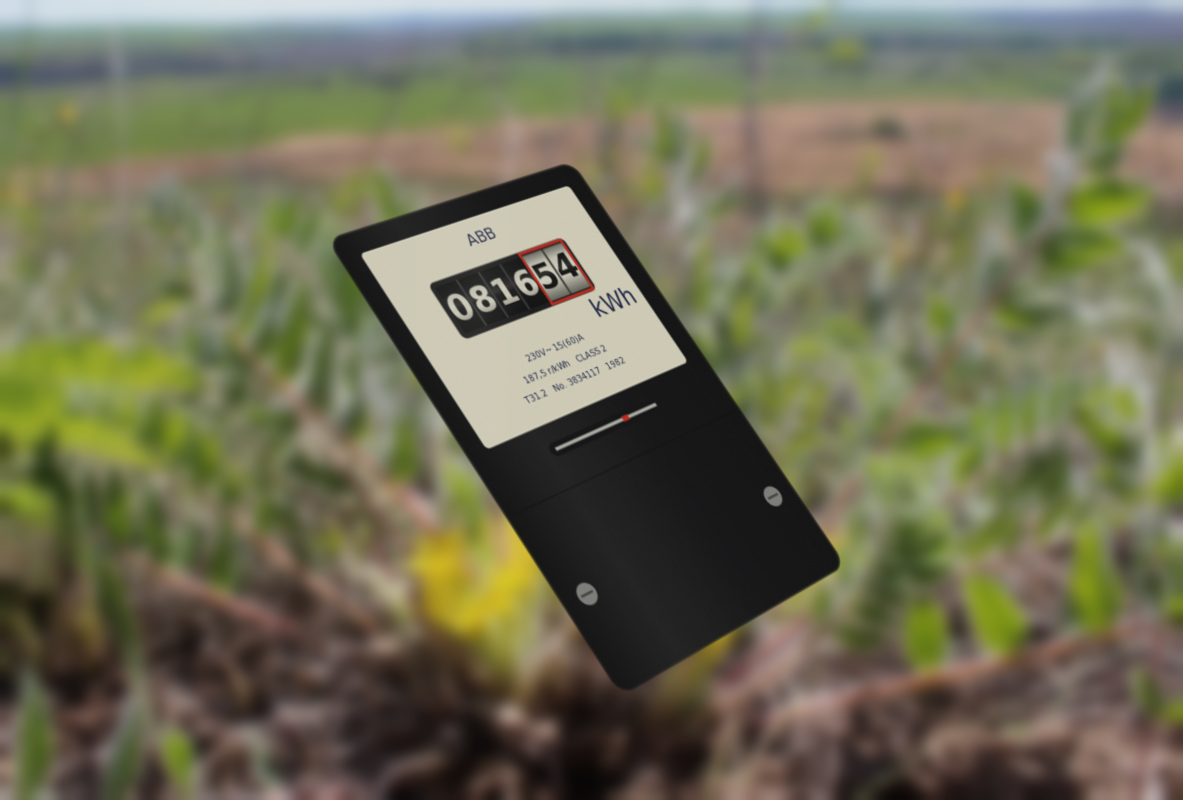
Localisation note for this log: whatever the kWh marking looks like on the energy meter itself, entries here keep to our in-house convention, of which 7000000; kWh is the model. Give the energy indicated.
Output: 816.54; kWh
